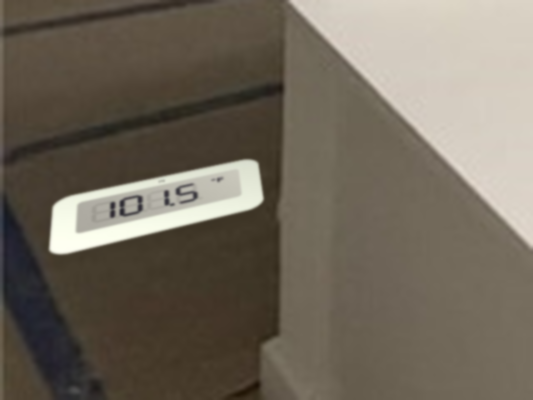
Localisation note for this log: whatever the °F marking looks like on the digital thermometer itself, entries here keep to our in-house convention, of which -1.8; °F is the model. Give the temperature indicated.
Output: 101.5; °F
